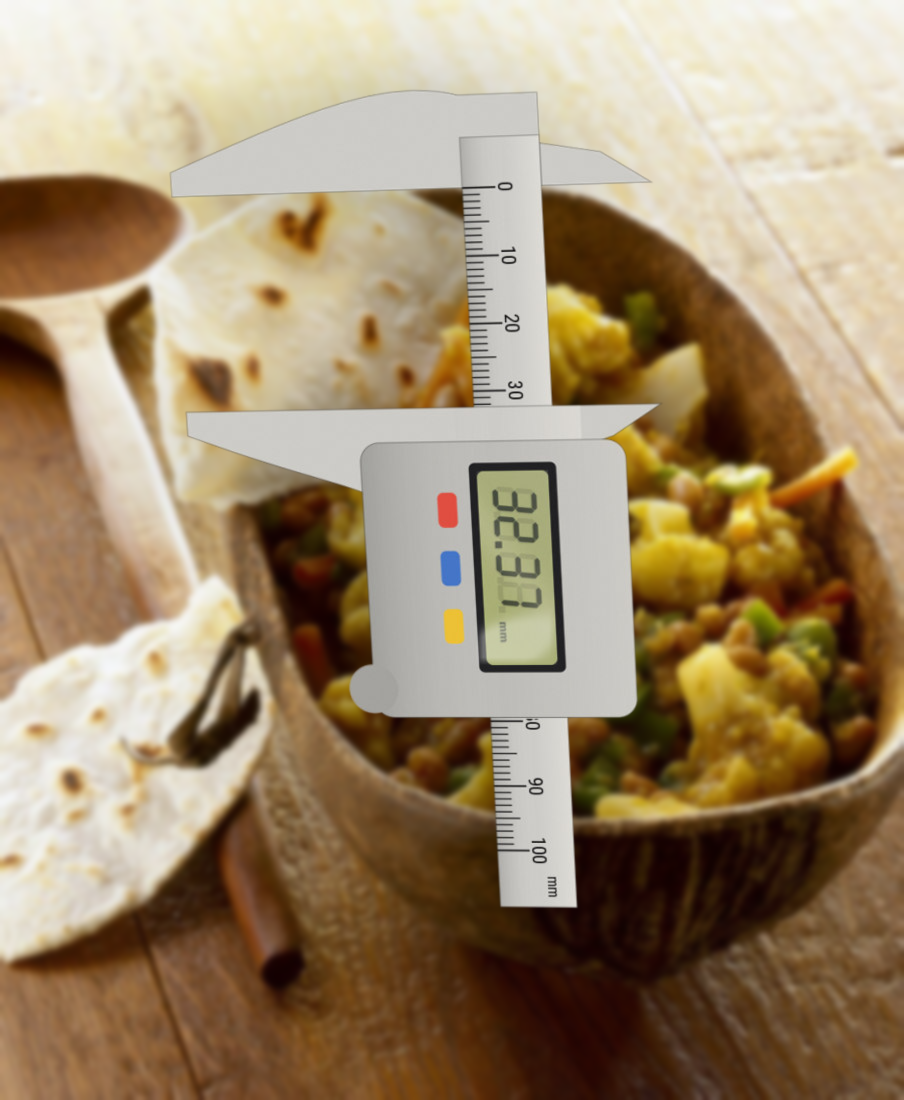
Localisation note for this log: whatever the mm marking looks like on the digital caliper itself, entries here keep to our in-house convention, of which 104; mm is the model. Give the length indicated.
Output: 32.37; mm
